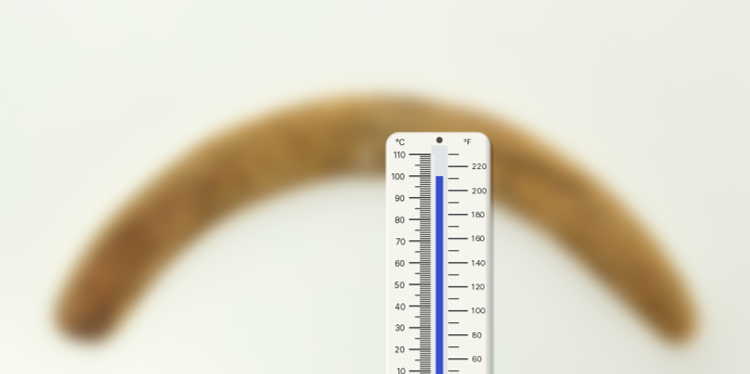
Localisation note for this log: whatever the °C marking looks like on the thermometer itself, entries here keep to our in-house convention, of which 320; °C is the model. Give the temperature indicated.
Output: 100; °C
